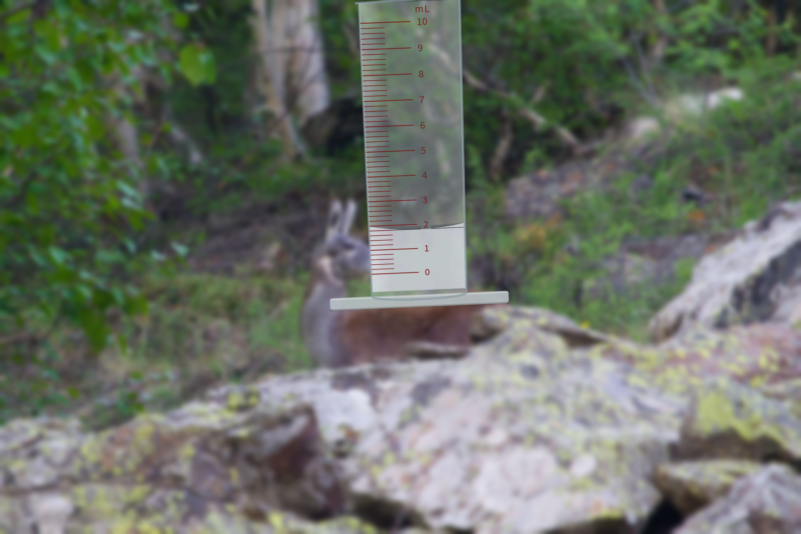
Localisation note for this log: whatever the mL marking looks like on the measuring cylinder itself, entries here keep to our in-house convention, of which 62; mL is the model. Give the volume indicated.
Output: 1.8; mL
